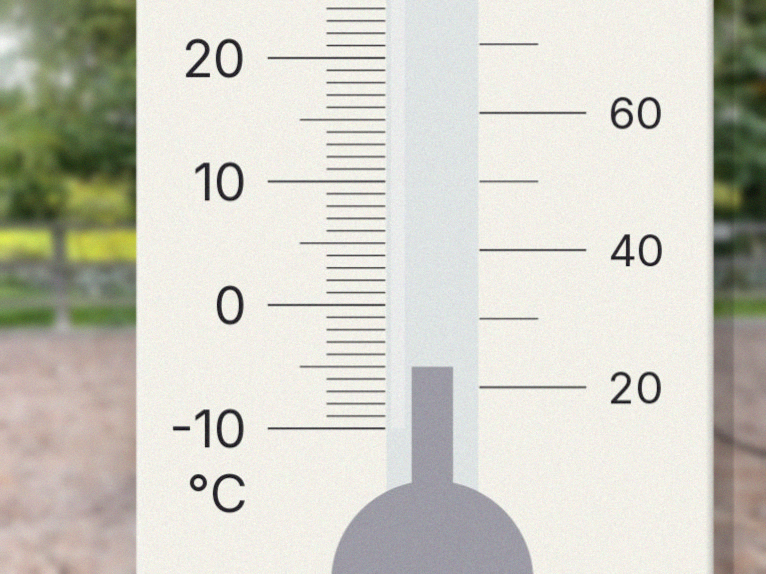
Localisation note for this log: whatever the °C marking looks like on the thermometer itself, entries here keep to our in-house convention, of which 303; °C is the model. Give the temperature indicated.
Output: -5; °C
